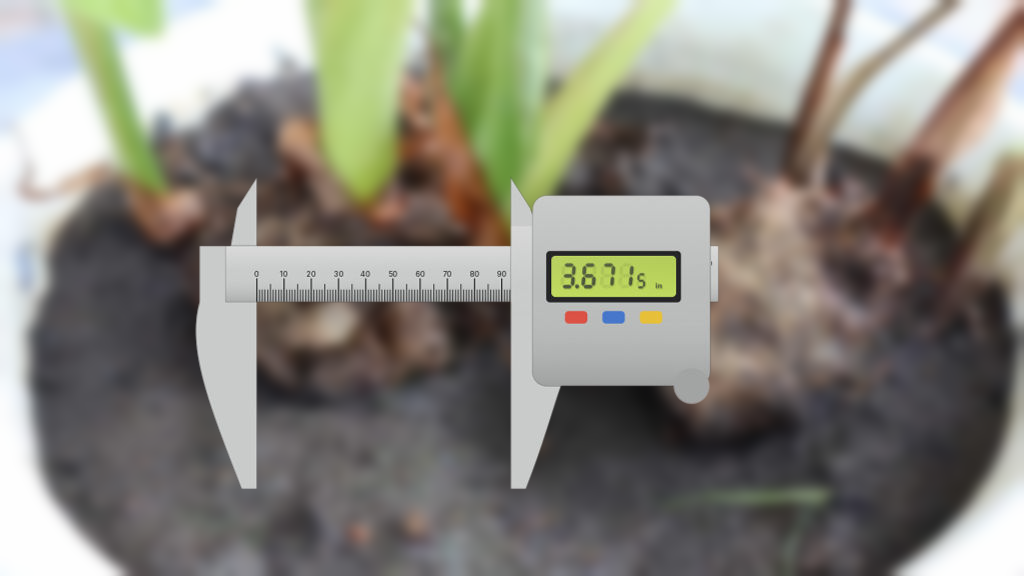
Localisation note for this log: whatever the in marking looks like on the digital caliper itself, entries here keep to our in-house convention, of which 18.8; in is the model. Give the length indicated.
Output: 3.6715; in
